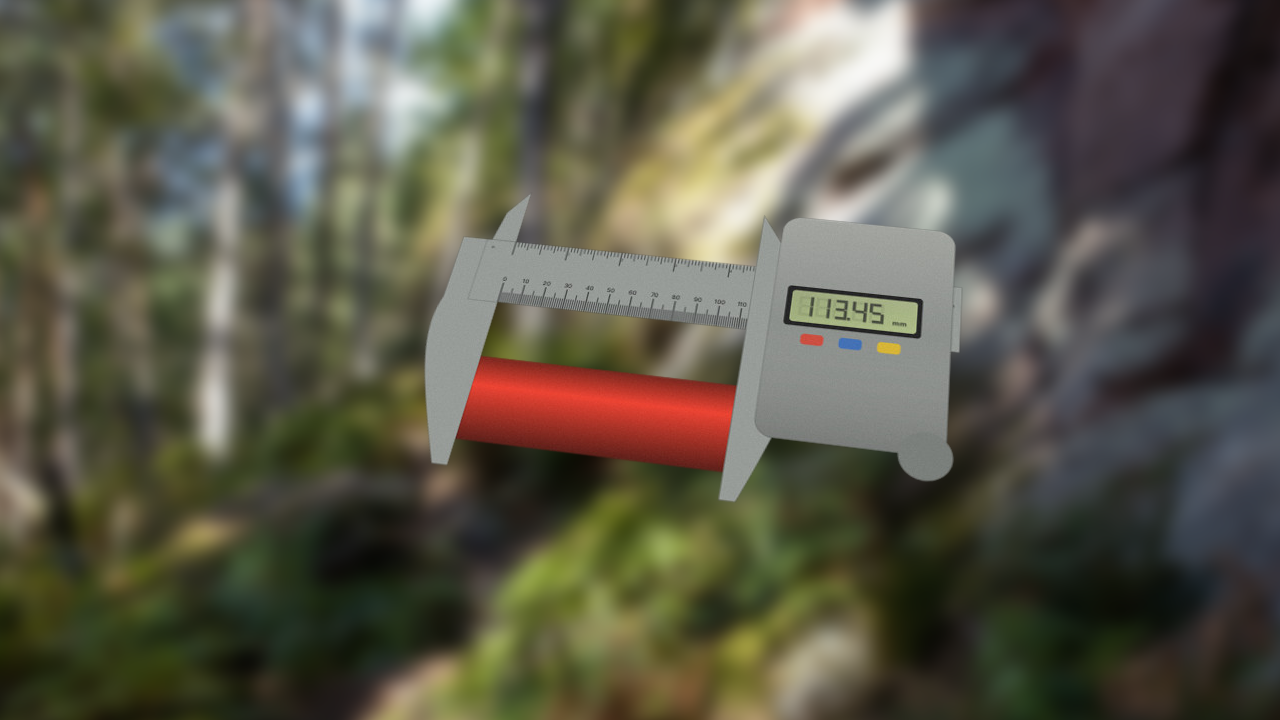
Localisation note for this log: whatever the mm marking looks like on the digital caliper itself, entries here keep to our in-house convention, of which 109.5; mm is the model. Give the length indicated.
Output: 113.45; mm
